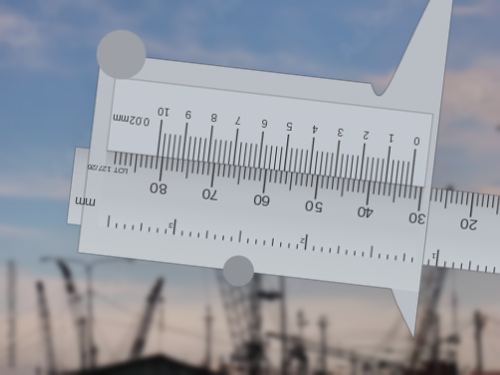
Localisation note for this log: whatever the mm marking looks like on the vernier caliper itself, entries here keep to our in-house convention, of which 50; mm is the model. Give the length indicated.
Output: 32.0; mm
